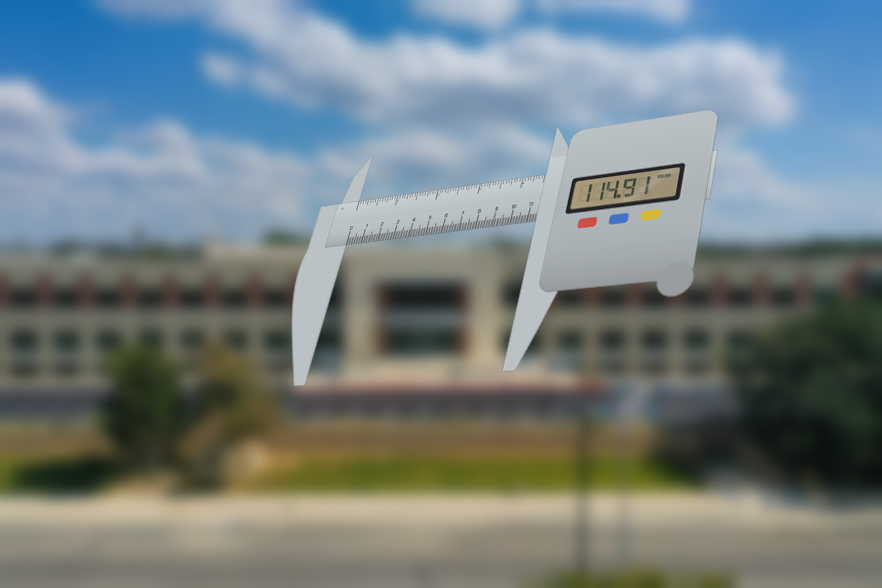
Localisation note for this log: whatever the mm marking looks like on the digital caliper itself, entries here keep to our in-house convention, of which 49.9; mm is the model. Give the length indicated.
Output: 114.91; mm
